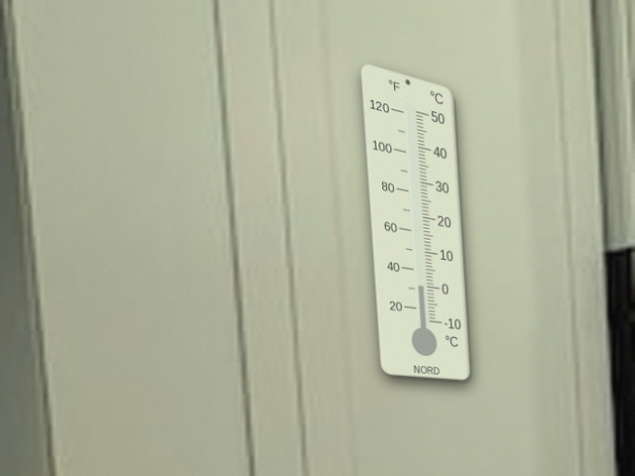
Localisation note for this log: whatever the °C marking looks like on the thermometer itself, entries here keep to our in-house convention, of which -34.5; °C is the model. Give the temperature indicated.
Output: 0; °C
